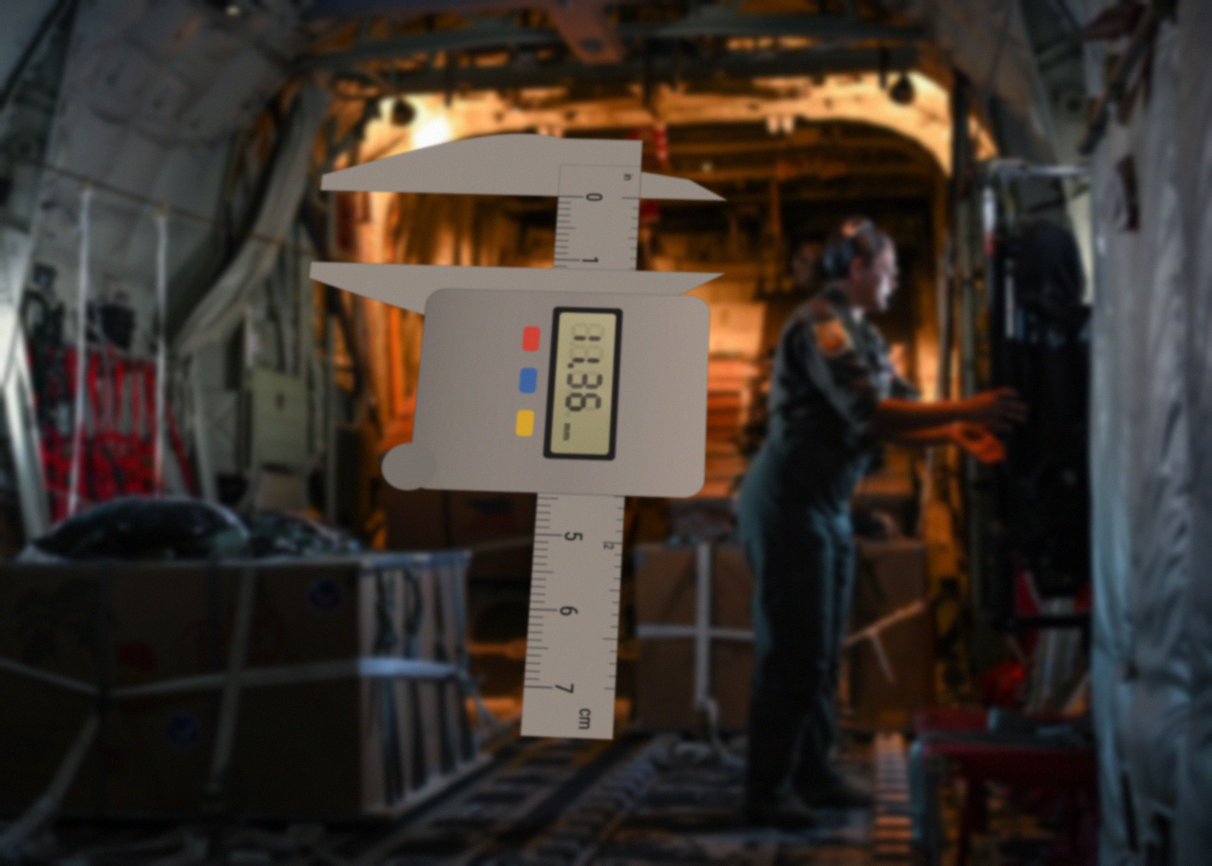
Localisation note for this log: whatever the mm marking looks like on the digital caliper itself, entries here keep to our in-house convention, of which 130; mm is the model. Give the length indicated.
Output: 11.36; mm
